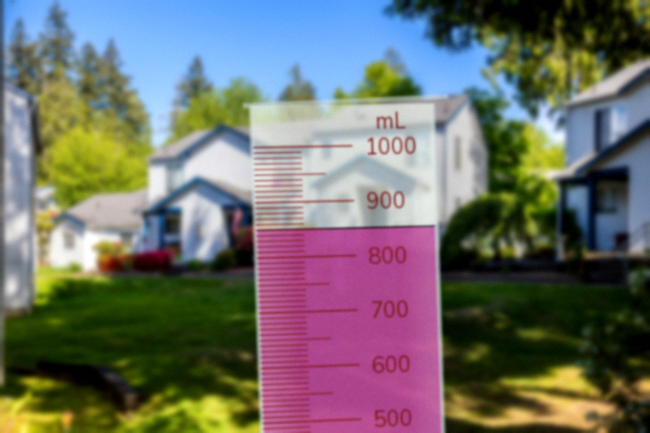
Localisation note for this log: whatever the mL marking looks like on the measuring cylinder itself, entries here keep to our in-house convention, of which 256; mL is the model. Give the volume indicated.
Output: 850; mL
